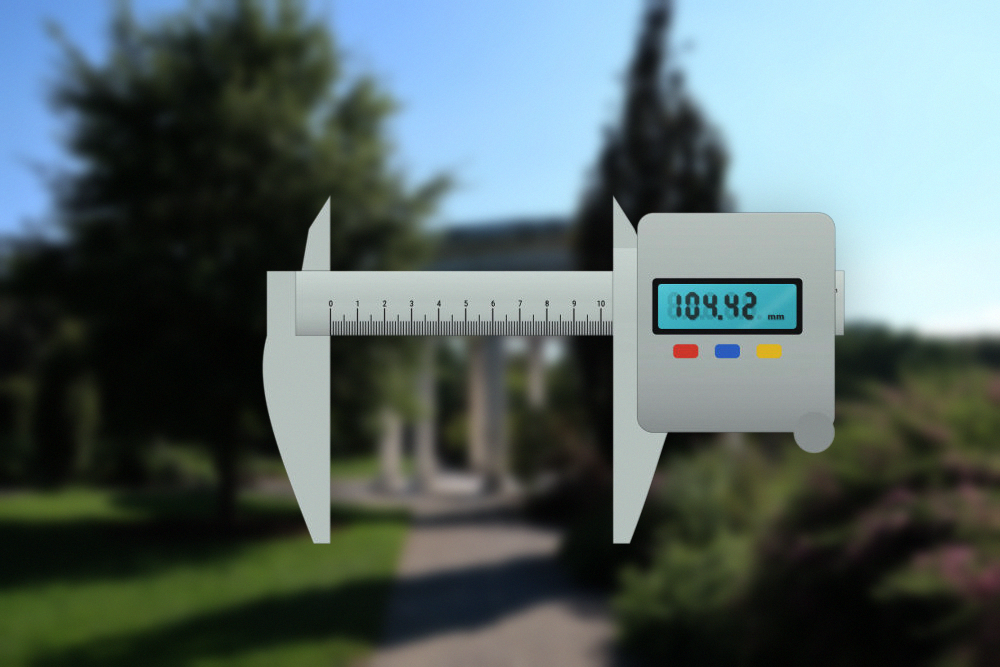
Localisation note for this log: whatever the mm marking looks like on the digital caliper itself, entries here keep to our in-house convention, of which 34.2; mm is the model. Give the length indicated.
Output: 104.42; mm
